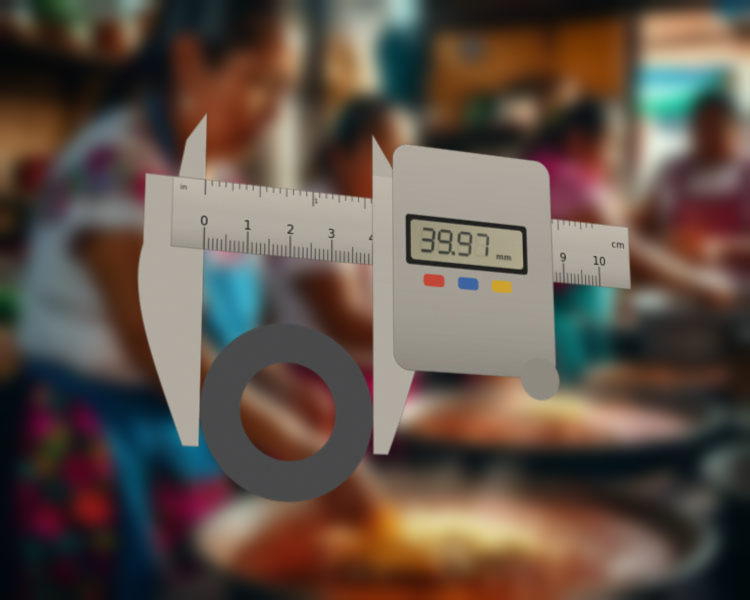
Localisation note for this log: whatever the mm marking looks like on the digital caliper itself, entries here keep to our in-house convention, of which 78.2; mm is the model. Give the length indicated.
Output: 39.97; mm
